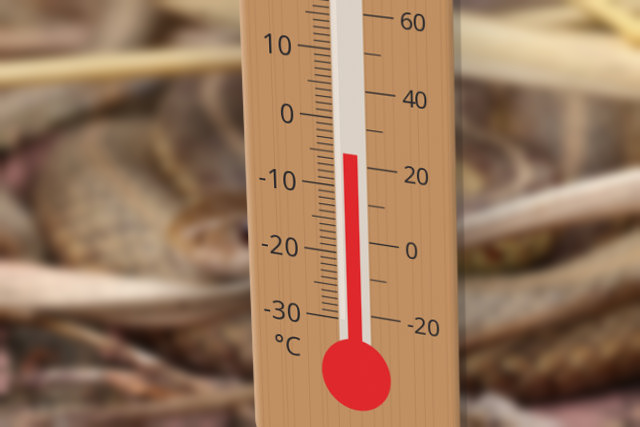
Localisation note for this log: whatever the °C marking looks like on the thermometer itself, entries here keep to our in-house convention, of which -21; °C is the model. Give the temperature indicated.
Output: -5; °C
